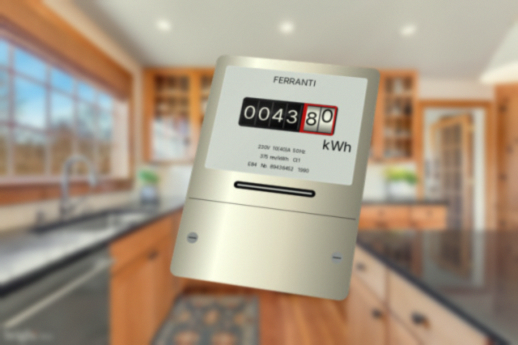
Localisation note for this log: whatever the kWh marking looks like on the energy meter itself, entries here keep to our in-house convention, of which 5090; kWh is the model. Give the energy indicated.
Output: 43.80; kWh
